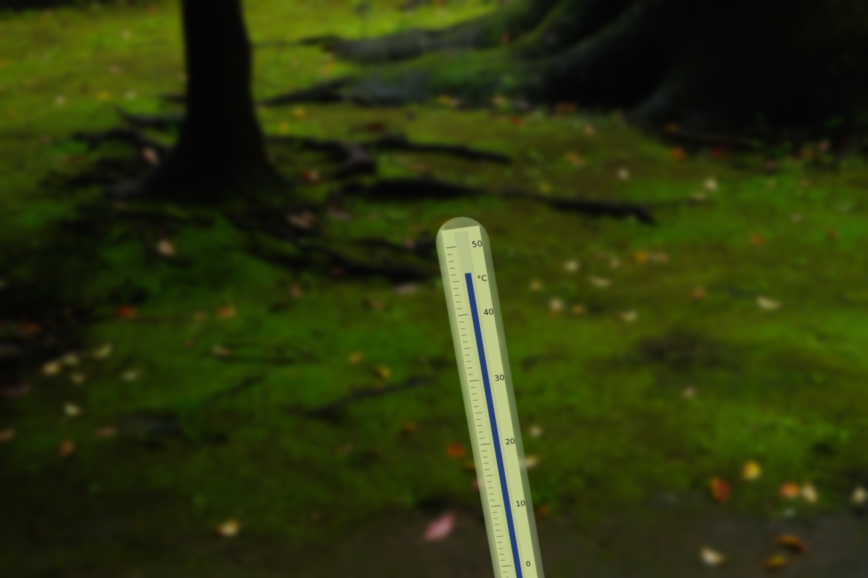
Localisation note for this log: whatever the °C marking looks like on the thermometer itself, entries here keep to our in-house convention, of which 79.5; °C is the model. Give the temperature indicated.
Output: 46; °C
